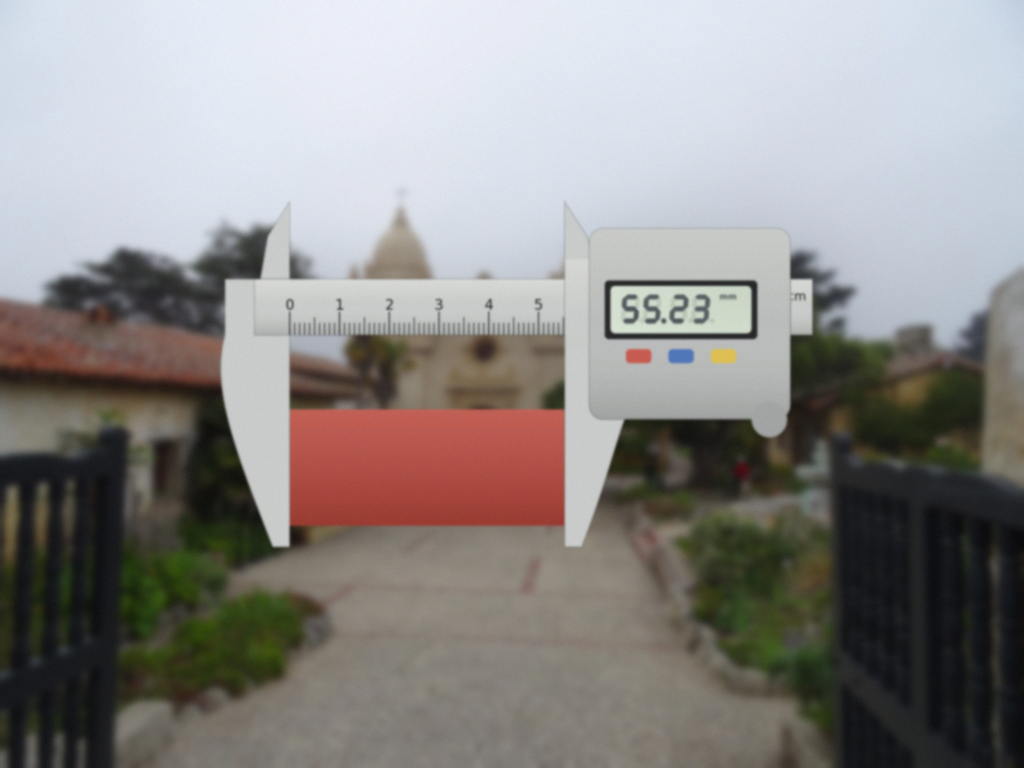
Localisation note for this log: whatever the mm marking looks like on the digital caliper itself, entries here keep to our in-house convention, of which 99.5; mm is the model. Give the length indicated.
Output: 55.23; mm
